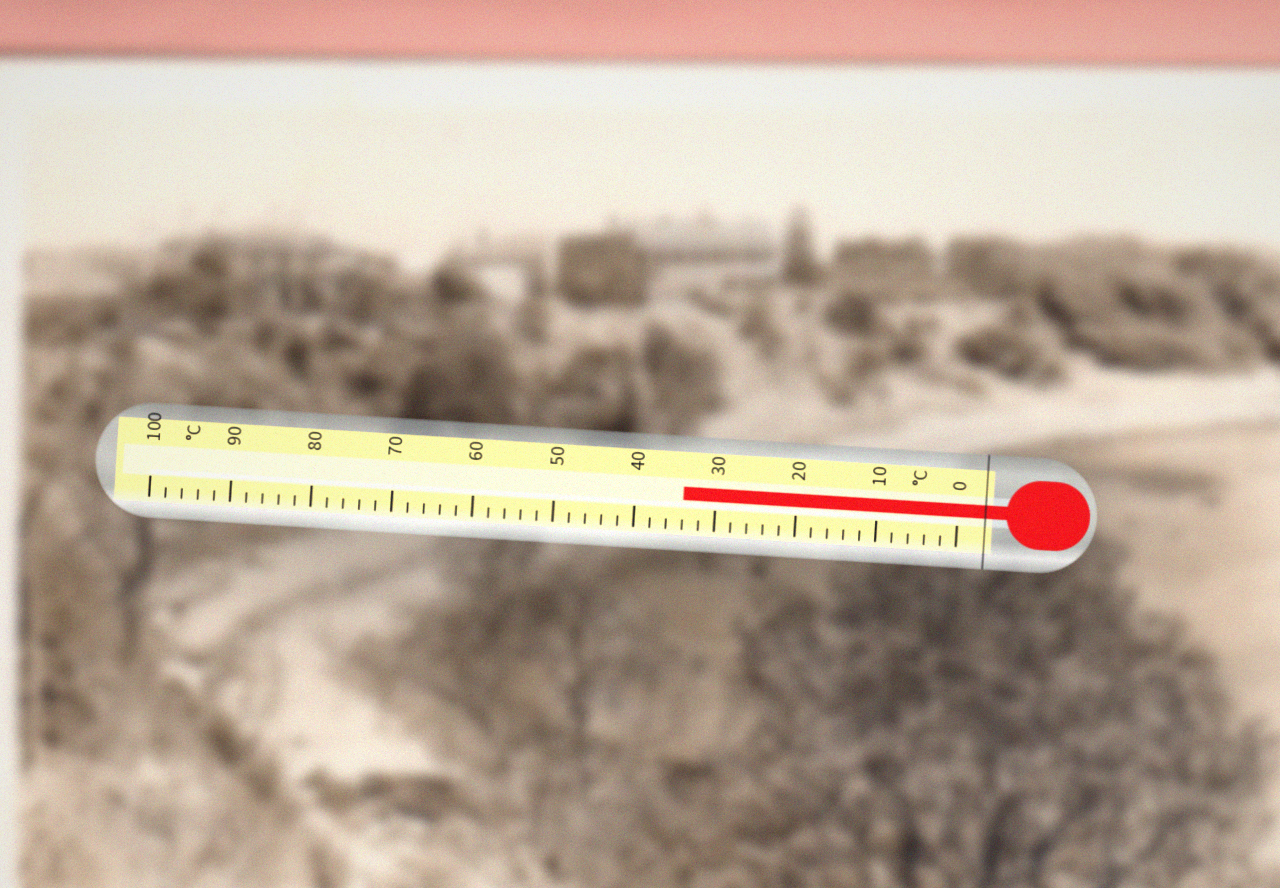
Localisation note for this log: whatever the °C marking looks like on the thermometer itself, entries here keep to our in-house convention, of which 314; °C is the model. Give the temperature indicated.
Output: 34; °C
